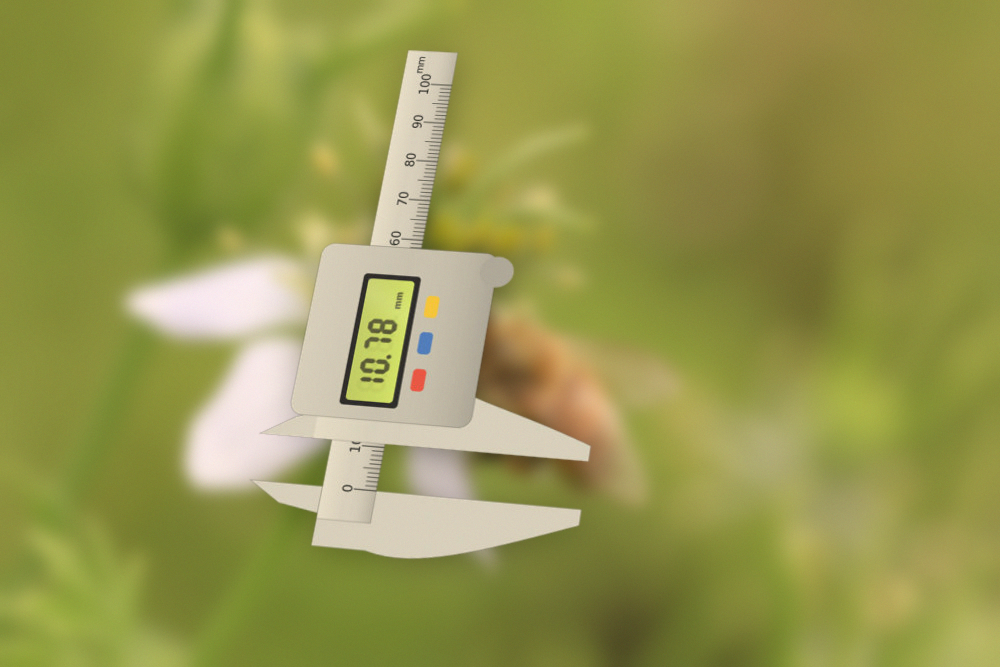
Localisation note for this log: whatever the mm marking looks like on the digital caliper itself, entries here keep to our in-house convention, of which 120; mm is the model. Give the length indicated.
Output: 10.78; mm
